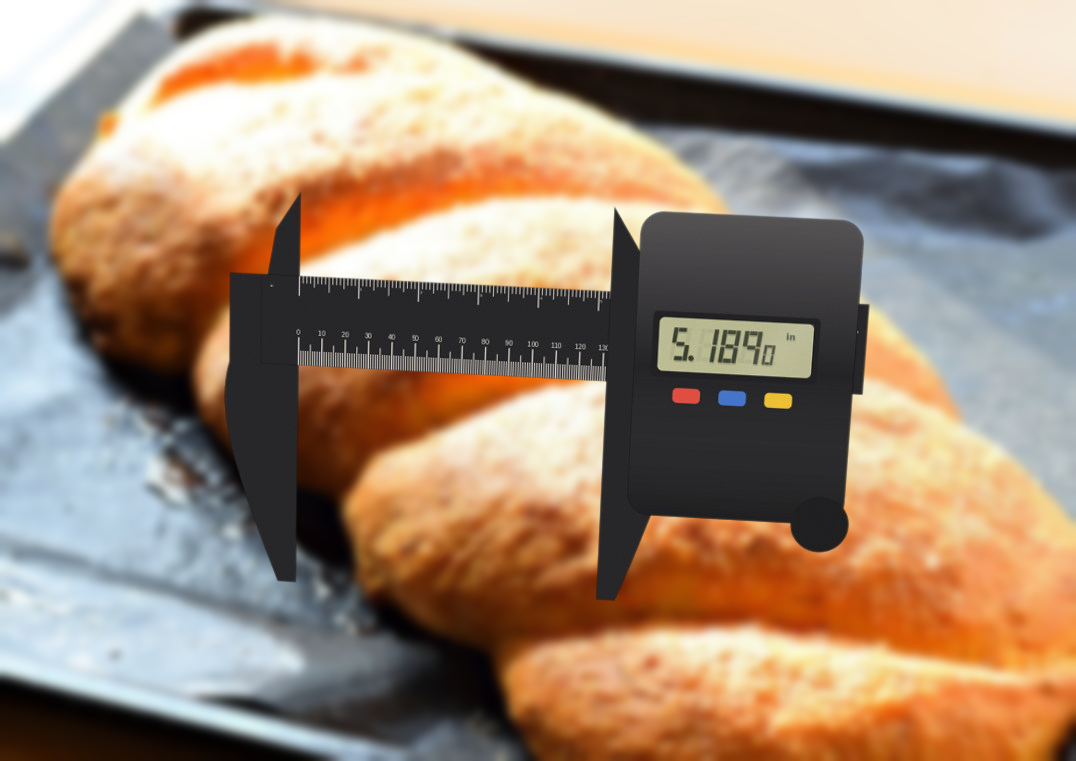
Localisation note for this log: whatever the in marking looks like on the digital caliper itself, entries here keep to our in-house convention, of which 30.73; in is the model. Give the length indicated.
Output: 5.1890; in
